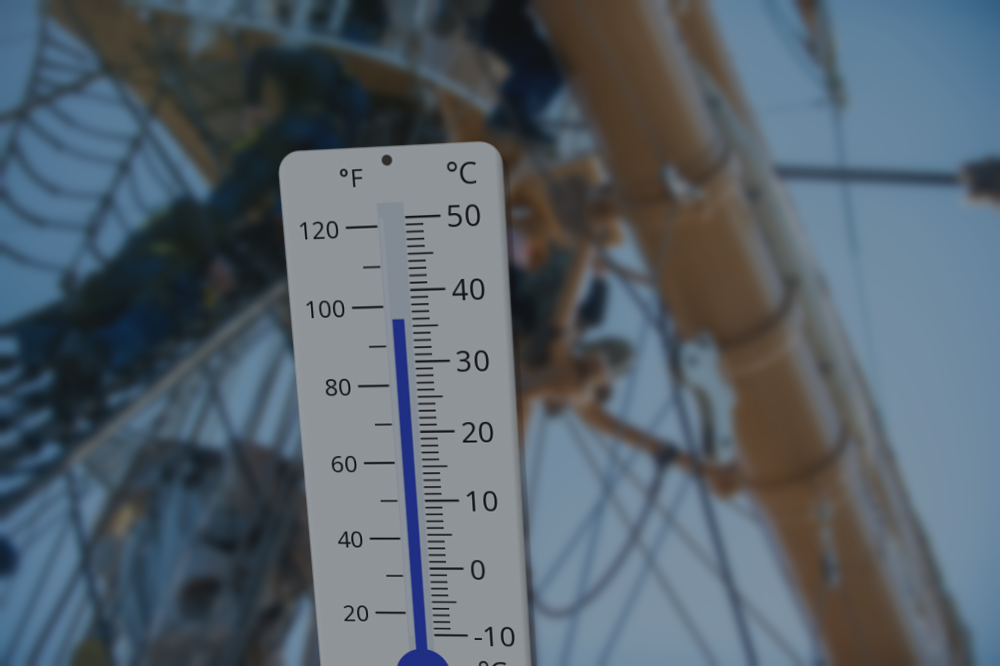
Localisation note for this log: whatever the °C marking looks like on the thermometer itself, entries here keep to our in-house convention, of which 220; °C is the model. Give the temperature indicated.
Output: 36; °C
